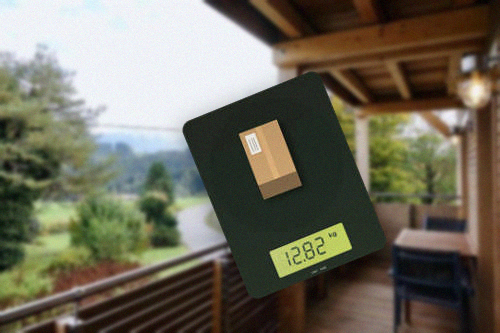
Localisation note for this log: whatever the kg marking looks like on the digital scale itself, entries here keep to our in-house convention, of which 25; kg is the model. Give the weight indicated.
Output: 12.82; kg
